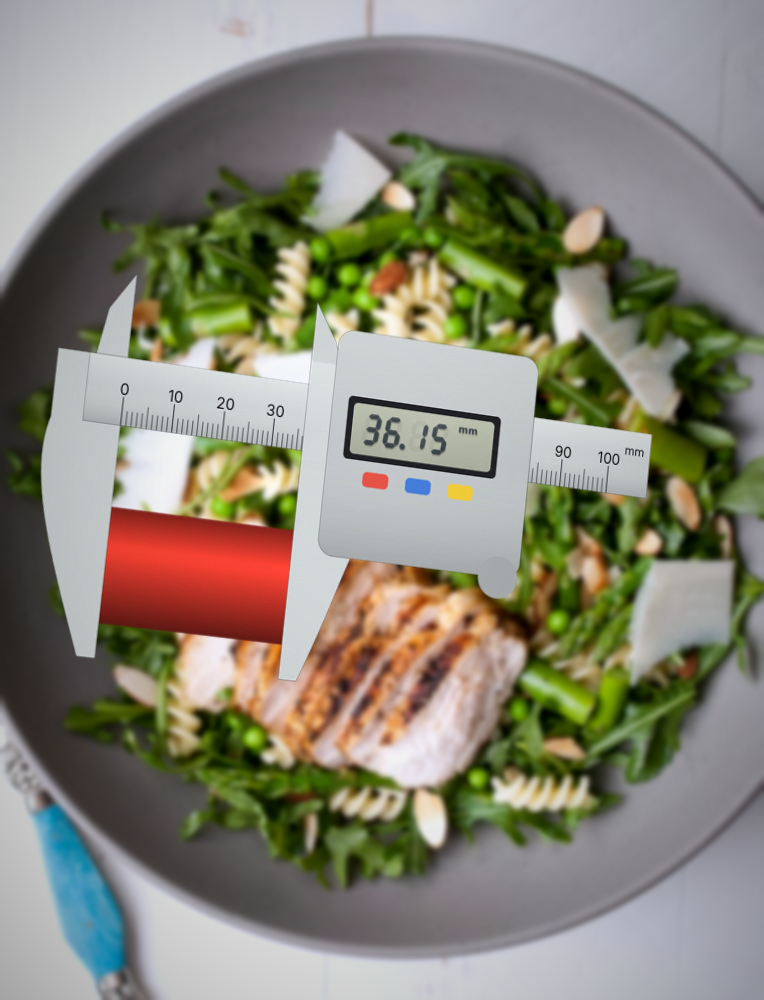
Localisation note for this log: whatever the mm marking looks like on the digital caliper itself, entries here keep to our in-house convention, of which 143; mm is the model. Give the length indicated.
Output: 36.15; mm
